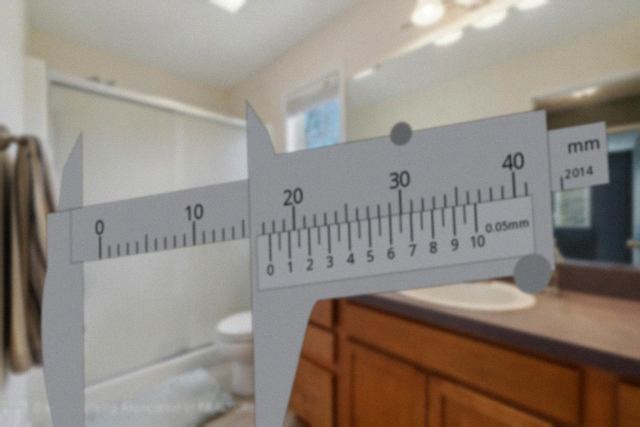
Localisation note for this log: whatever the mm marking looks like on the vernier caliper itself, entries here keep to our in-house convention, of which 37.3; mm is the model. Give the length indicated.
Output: 17.6; mm
